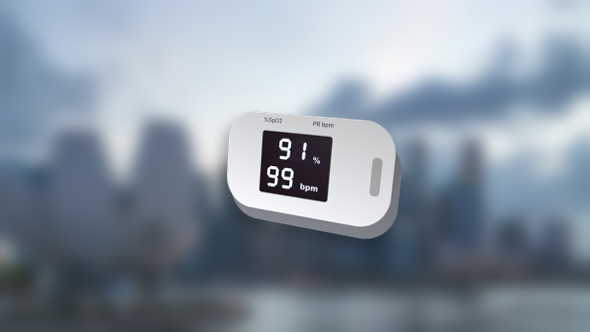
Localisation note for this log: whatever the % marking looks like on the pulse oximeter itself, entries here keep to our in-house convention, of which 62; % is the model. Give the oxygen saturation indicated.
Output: 91; %
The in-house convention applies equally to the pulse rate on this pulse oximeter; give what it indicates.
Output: 99; bpm
